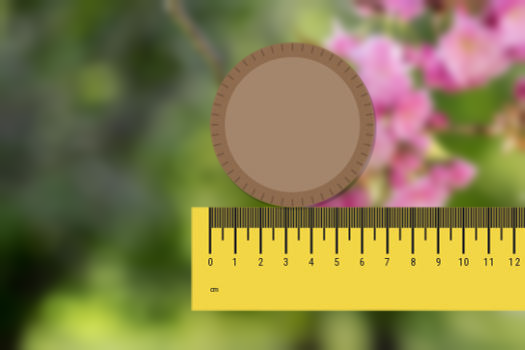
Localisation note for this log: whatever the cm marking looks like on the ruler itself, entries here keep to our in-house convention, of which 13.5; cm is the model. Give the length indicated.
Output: 6.5; cm
